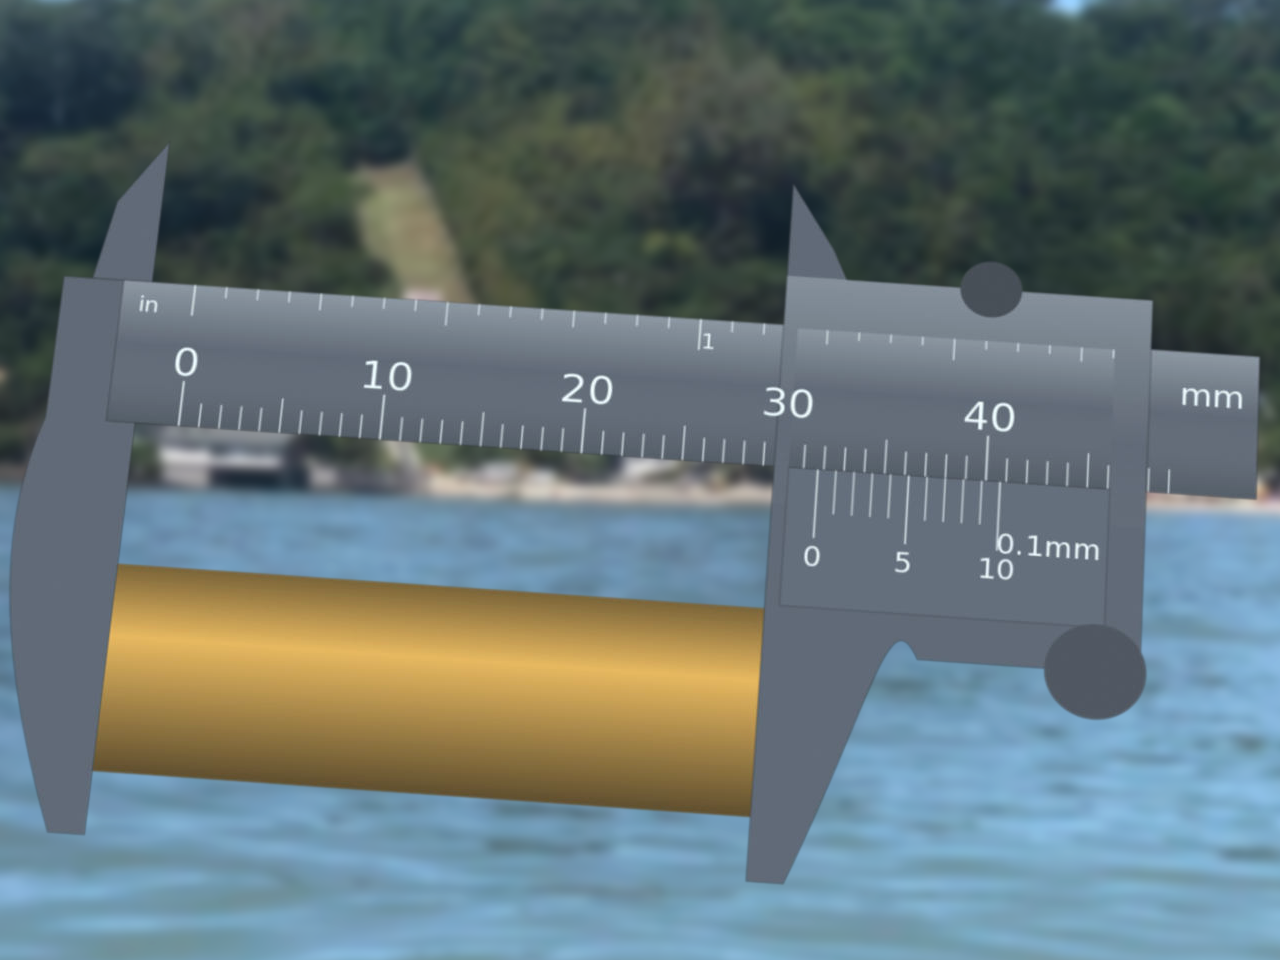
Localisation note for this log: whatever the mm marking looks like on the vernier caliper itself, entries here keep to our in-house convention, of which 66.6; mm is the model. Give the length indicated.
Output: 31.7; mm
